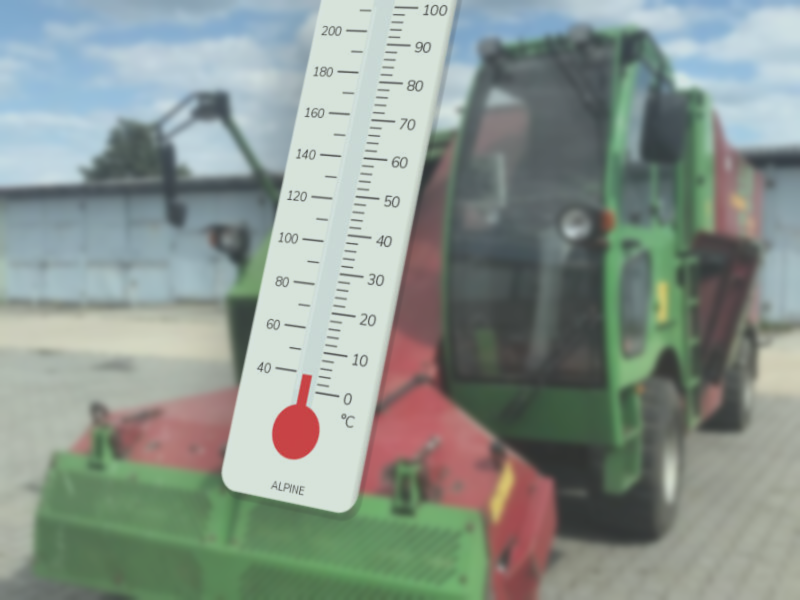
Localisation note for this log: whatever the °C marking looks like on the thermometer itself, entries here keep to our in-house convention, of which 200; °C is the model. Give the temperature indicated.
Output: 4; °C
